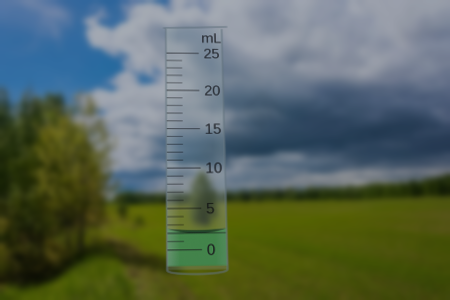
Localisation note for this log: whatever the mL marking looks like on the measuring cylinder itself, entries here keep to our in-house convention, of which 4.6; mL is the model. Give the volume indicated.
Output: 2; mL
